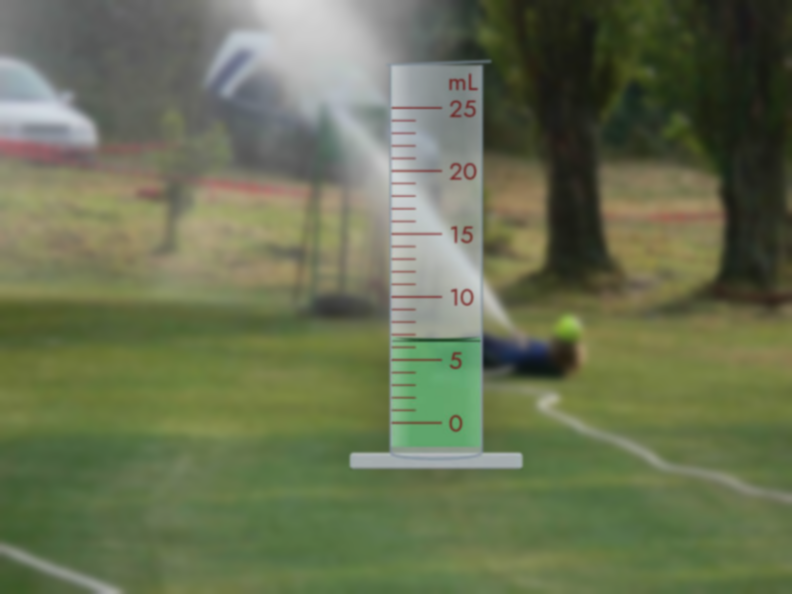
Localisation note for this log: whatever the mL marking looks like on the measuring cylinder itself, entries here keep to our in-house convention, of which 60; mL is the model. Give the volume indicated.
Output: 6.5; mL
